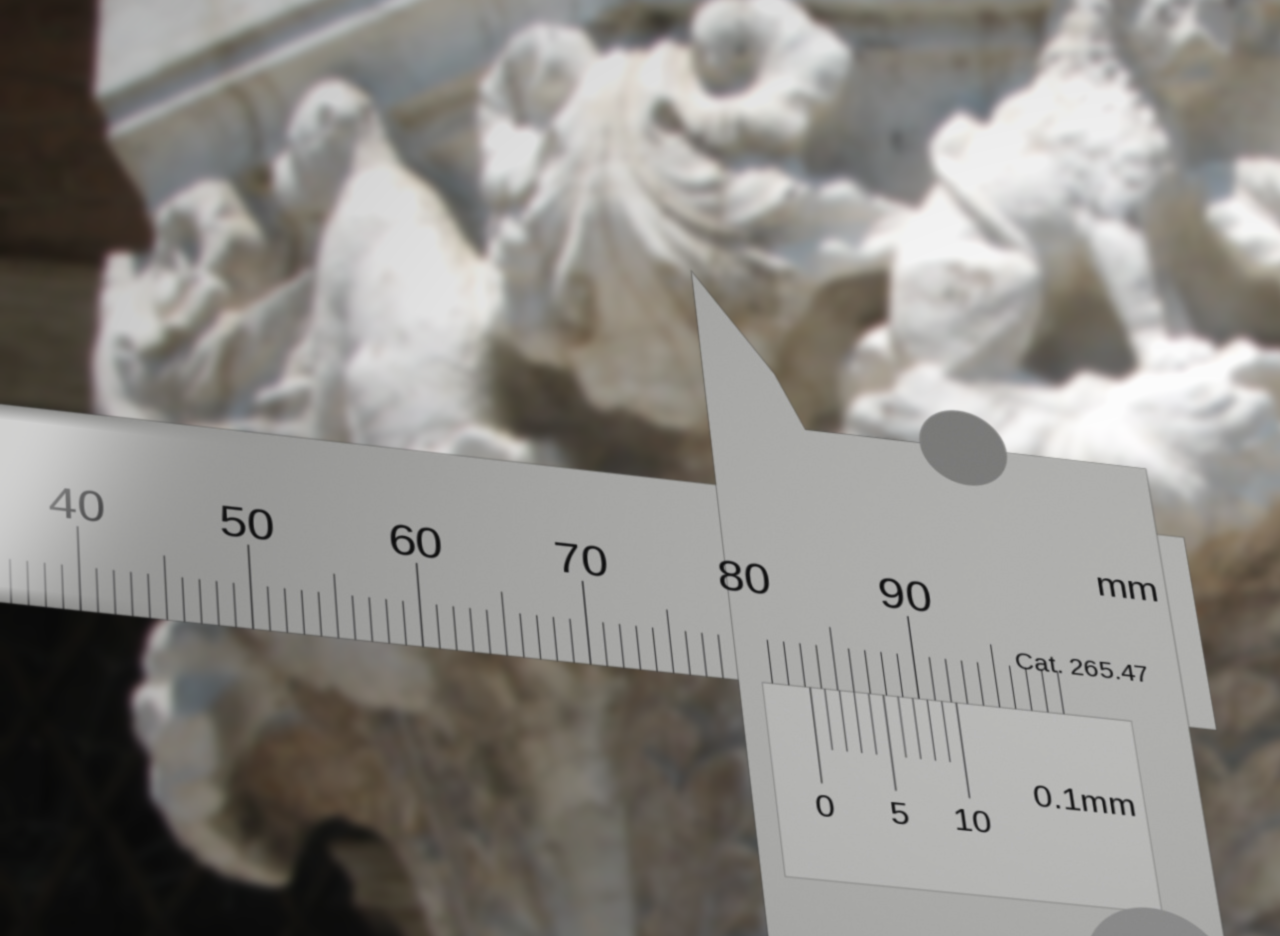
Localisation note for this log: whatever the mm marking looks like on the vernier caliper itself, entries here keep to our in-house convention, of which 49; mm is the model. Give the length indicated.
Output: 83.3; mm
